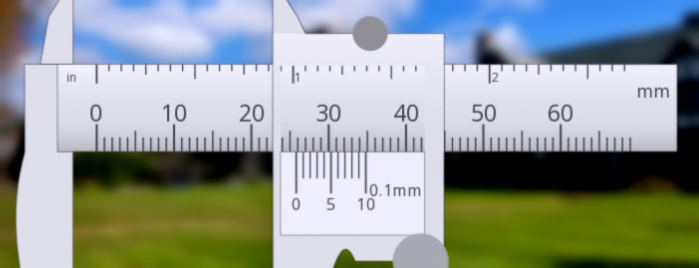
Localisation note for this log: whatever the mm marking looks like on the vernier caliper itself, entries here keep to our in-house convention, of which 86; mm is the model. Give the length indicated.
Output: 25.8; mm
